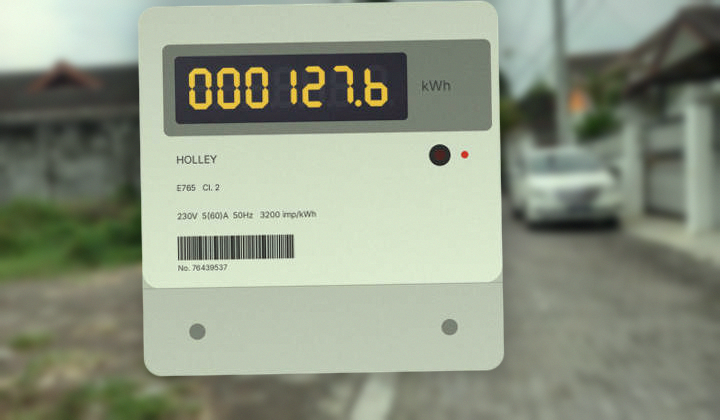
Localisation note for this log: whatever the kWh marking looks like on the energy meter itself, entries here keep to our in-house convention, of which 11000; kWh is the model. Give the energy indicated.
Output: 127.6; kWh
